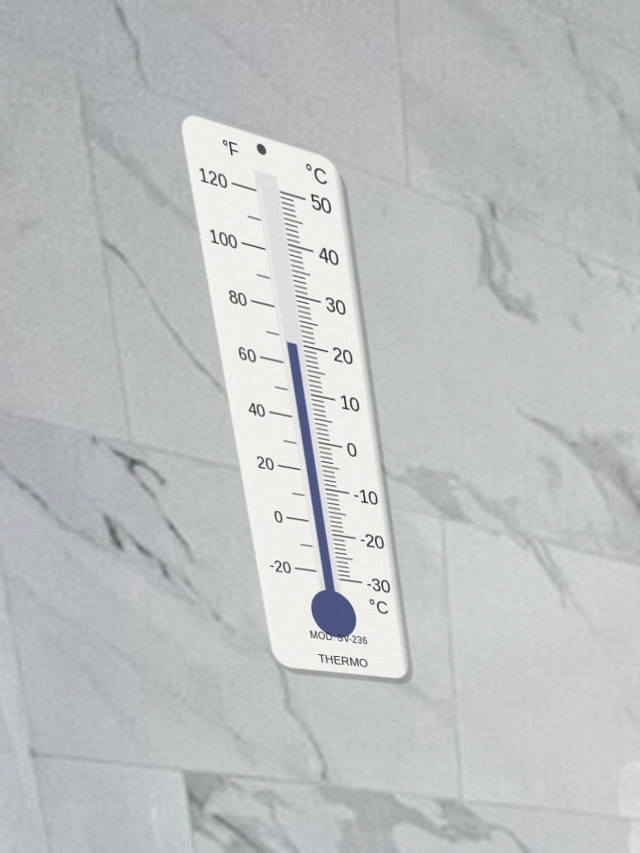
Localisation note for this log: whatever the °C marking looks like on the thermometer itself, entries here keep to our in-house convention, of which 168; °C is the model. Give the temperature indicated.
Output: 20; °C
